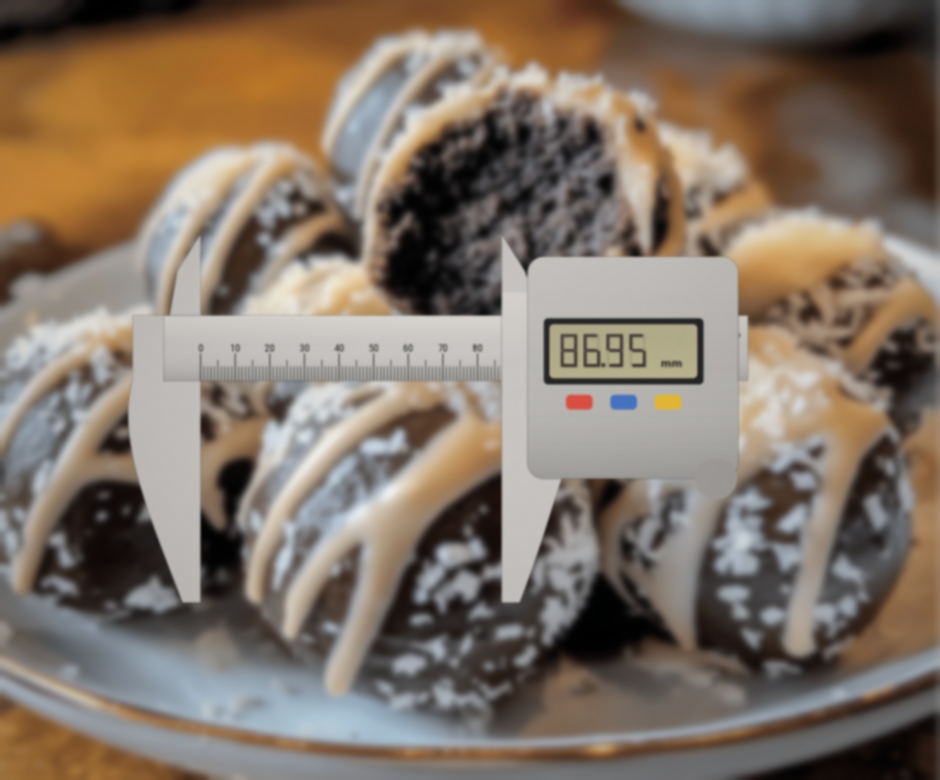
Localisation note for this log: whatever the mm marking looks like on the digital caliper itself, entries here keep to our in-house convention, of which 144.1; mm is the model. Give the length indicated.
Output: 86.95; mm
